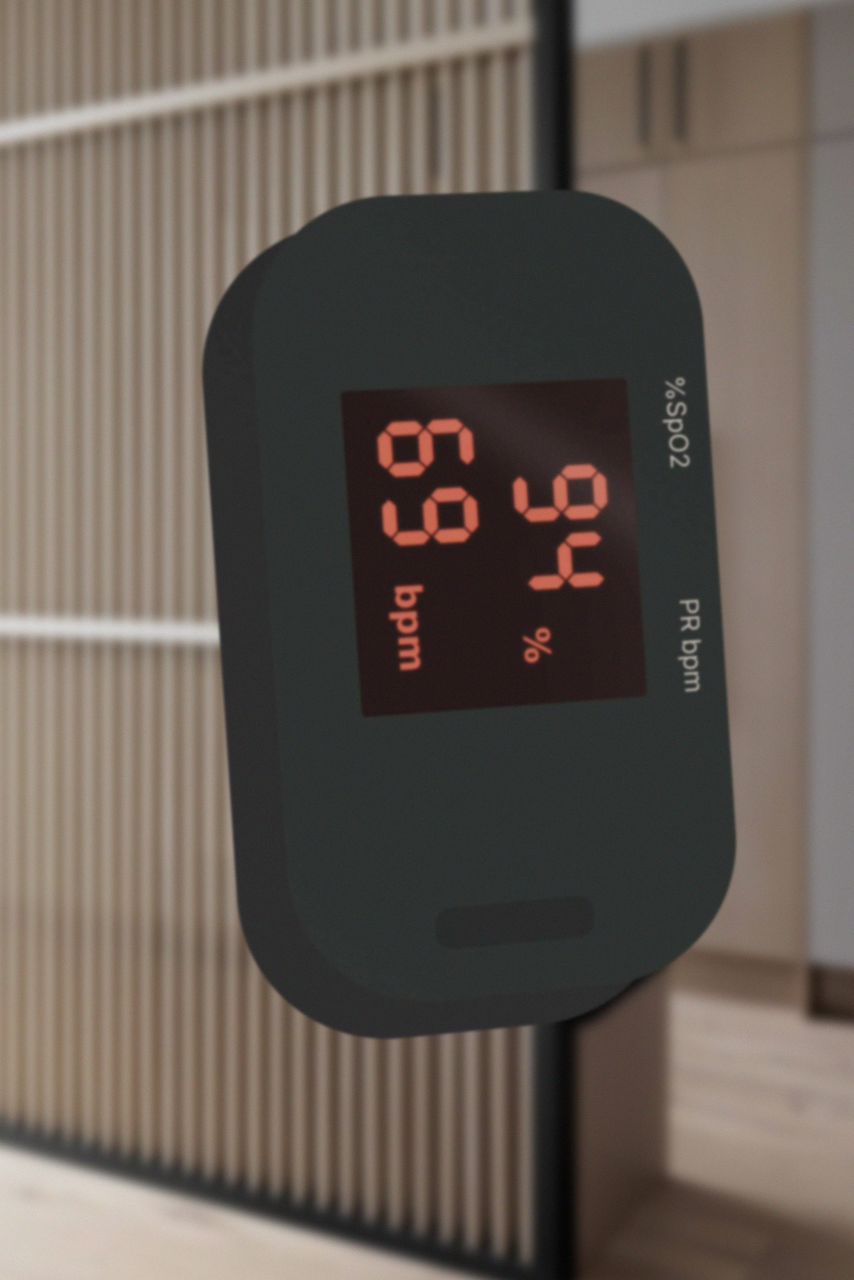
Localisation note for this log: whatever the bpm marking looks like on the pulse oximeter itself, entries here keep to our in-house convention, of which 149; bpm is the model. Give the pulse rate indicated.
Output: 69; bpm
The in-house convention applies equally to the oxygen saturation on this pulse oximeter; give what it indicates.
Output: 94; %
